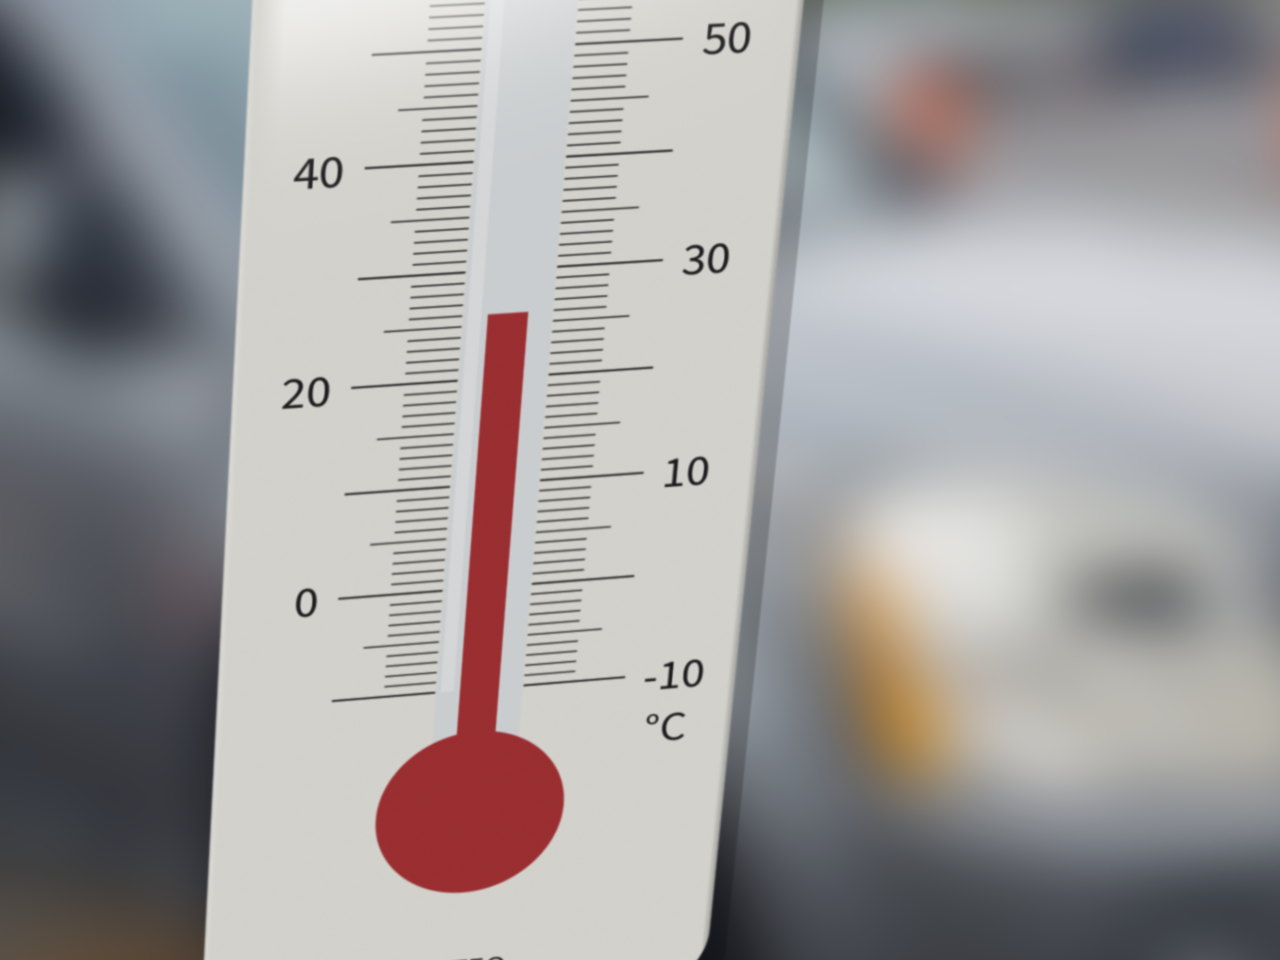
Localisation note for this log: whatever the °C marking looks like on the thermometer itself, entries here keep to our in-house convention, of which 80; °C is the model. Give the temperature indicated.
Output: 26; °C
